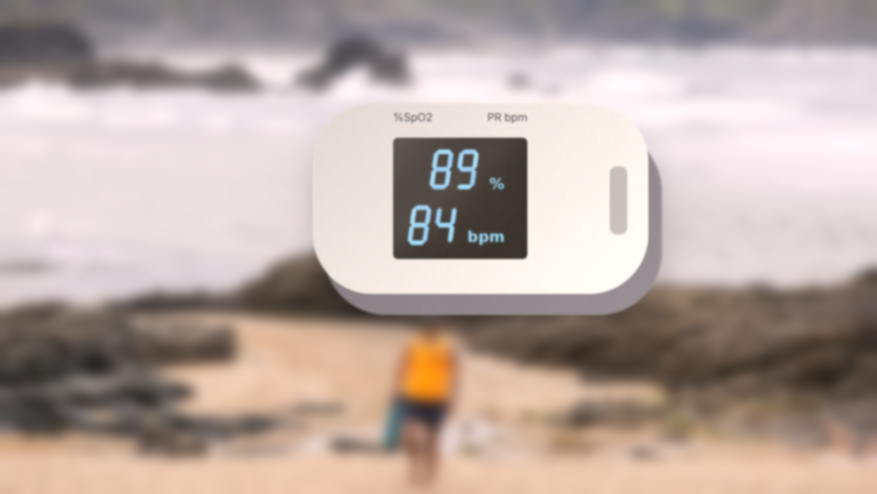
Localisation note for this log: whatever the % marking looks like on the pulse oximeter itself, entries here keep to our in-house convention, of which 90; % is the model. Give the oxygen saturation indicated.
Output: 89; %
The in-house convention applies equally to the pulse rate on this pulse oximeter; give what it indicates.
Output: 84; bpm
